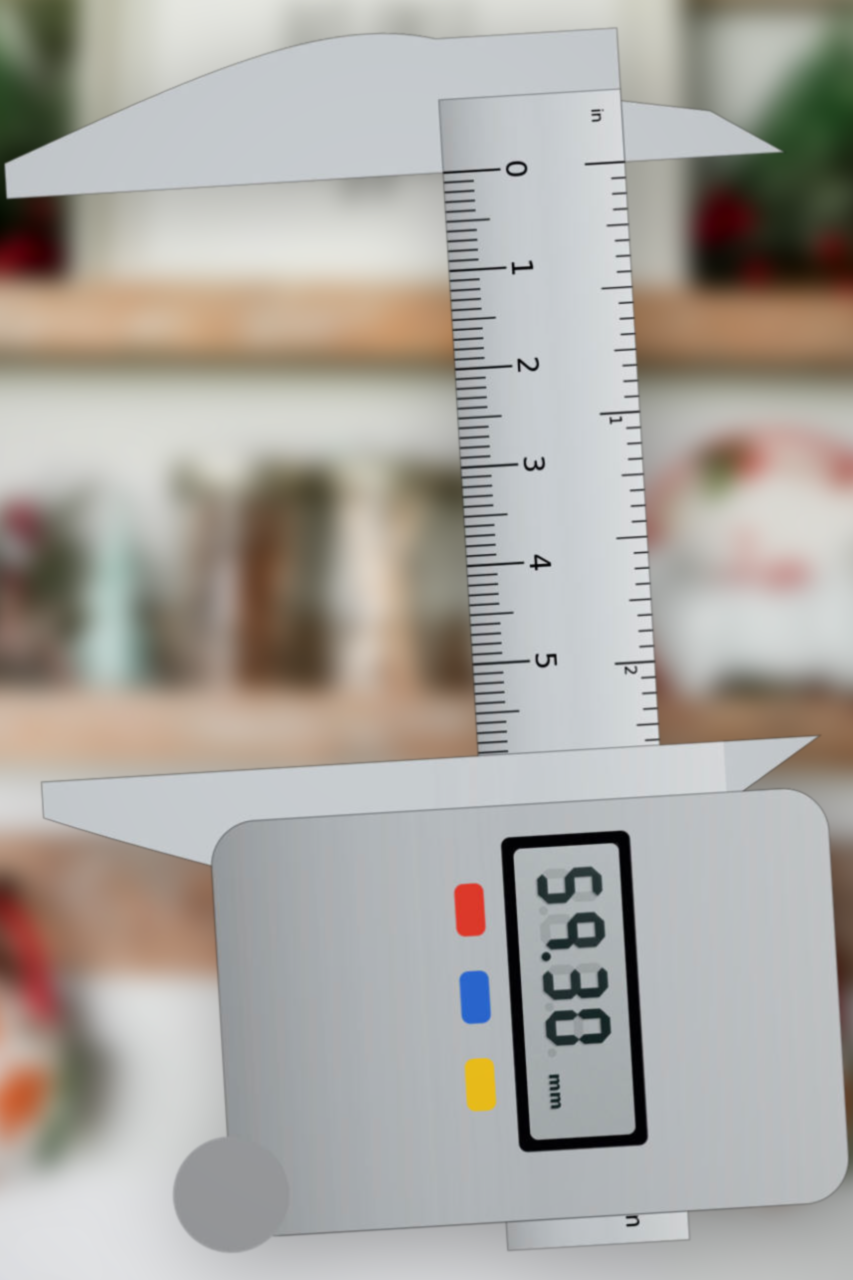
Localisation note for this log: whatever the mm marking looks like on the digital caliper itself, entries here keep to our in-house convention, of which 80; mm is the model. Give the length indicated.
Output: 59.30; mm
